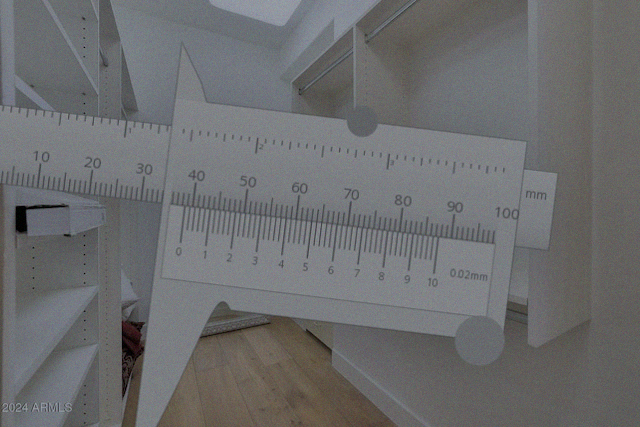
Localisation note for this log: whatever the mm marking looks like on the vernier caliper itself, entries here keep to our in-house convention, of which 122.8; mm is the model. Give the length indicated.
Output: 38.5; mm
